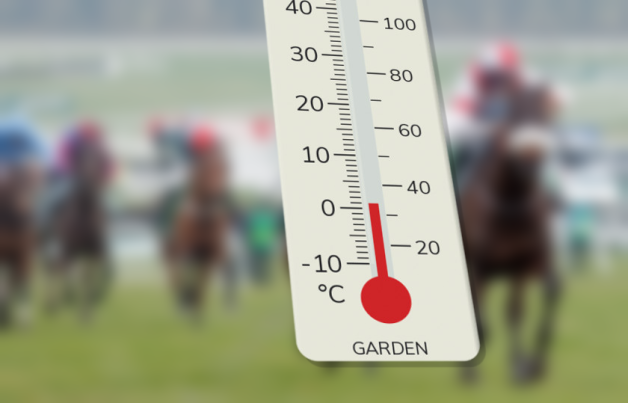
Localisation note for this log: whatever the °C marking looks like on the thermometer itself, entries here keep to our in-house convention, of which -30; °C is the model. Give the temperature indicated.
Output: 1; °C
